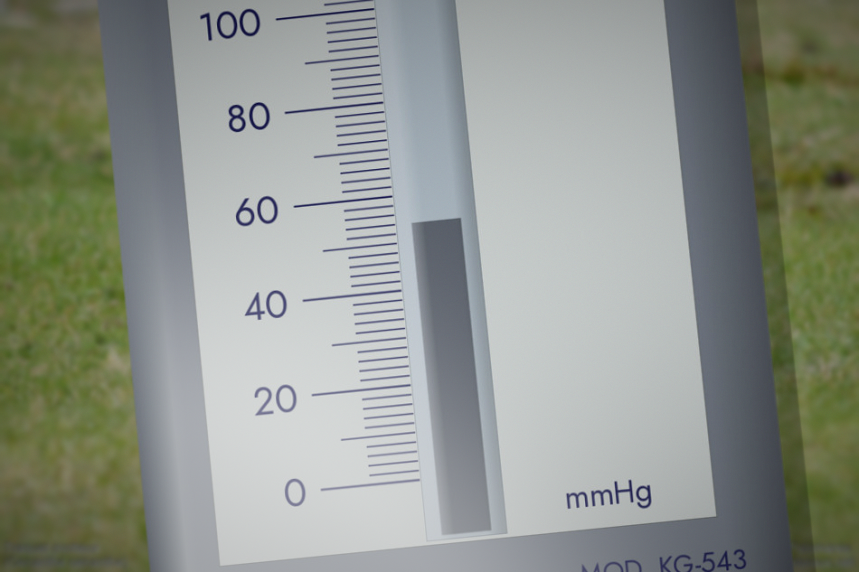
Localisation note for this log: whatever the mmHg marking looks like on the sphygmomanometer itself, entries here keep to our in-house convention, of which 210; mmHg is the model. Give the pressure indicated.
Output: 54; mmHg
